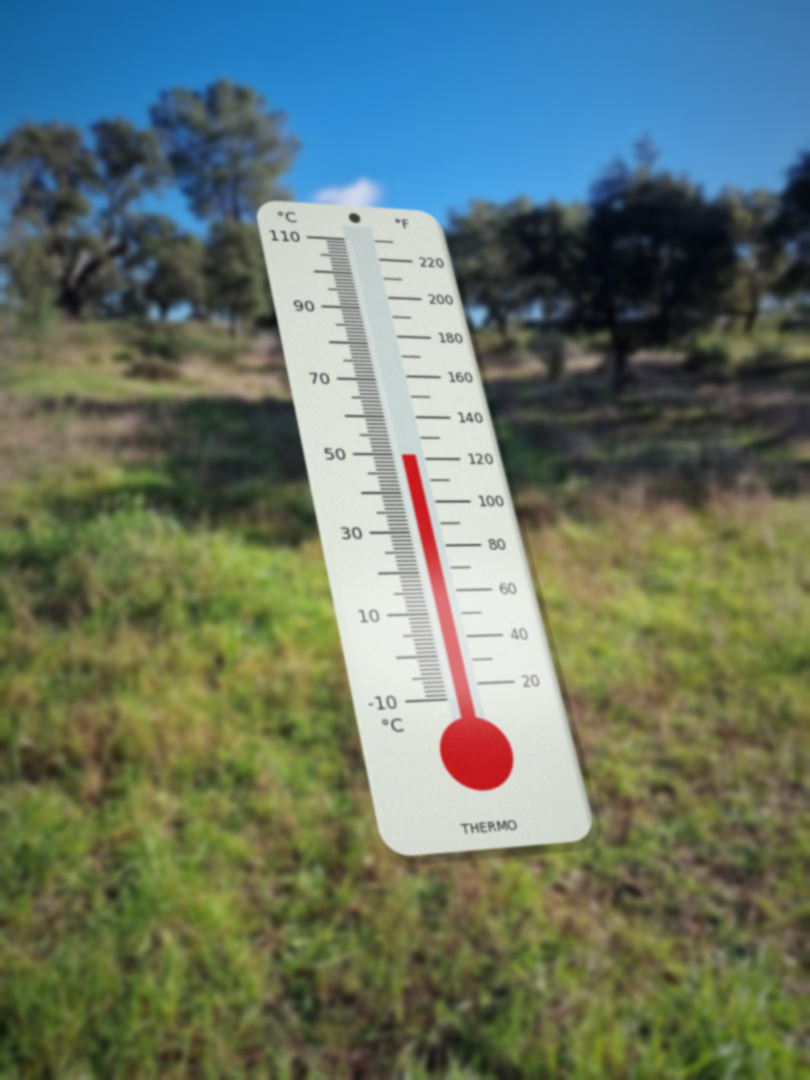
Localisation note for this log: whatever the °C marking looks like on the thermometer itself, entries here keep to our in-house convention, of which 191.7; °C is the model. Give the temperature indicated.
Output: 50; °C
